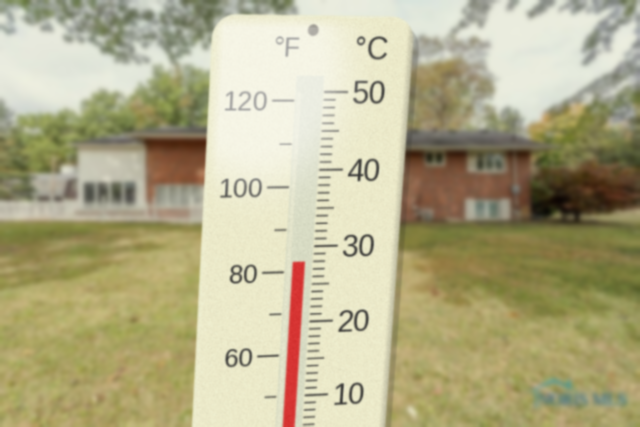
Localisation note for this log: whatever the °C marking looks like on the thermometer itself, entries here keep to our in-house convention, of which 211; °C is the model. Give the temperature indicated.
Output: 28; °C
